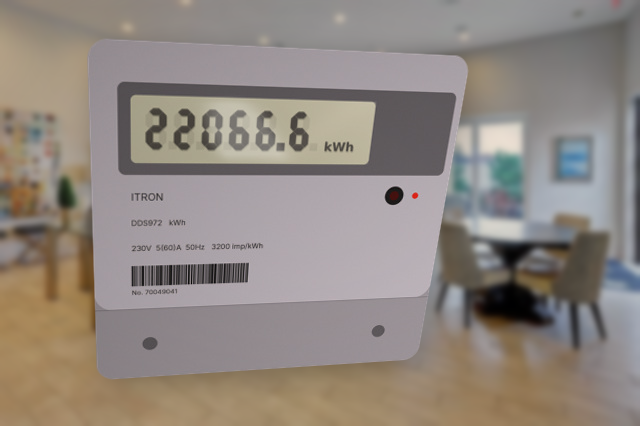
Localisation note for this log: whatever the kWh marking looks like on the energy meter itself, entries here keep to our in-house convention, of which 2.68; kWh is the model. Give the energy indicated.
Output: 22066.6; kWh
